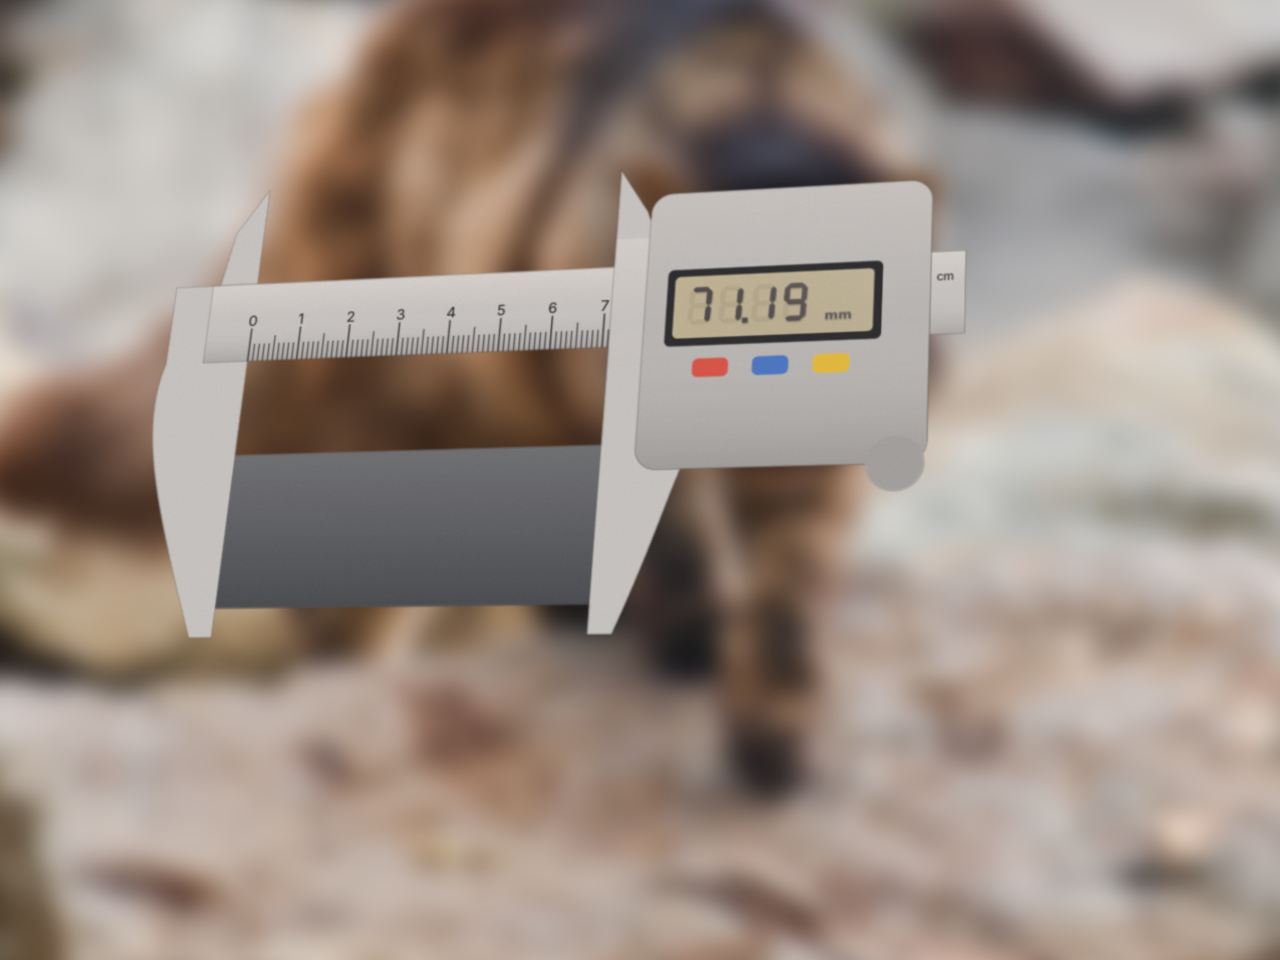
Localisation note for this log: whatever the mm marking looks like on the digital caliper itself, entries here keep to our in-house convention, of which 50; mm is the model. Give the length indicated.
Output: 71.19; mm
